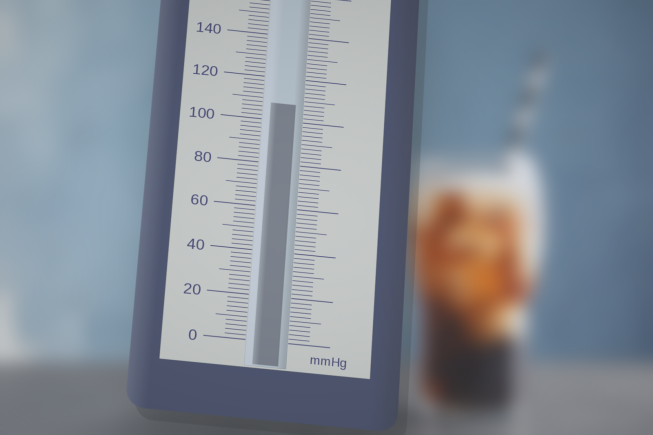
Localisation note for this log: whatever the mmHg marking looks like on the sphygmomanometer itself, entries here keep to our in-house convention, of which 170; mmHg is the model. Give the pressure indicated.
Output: 108; mmHg
